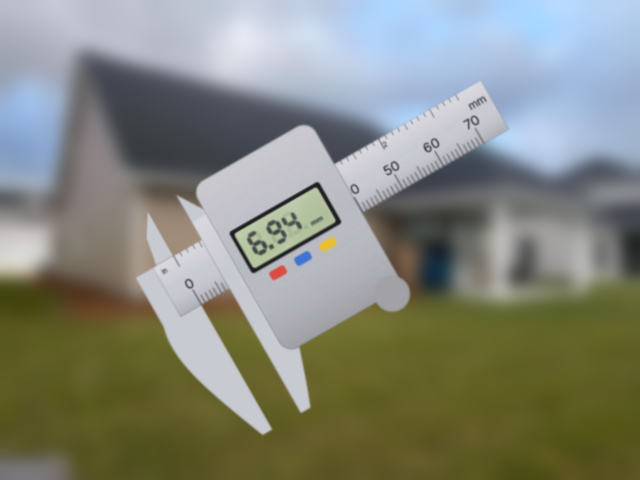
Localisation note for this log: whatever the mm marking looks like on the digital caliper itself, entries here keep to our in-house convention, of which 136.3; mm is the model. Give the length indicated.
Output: 6.94; mm
